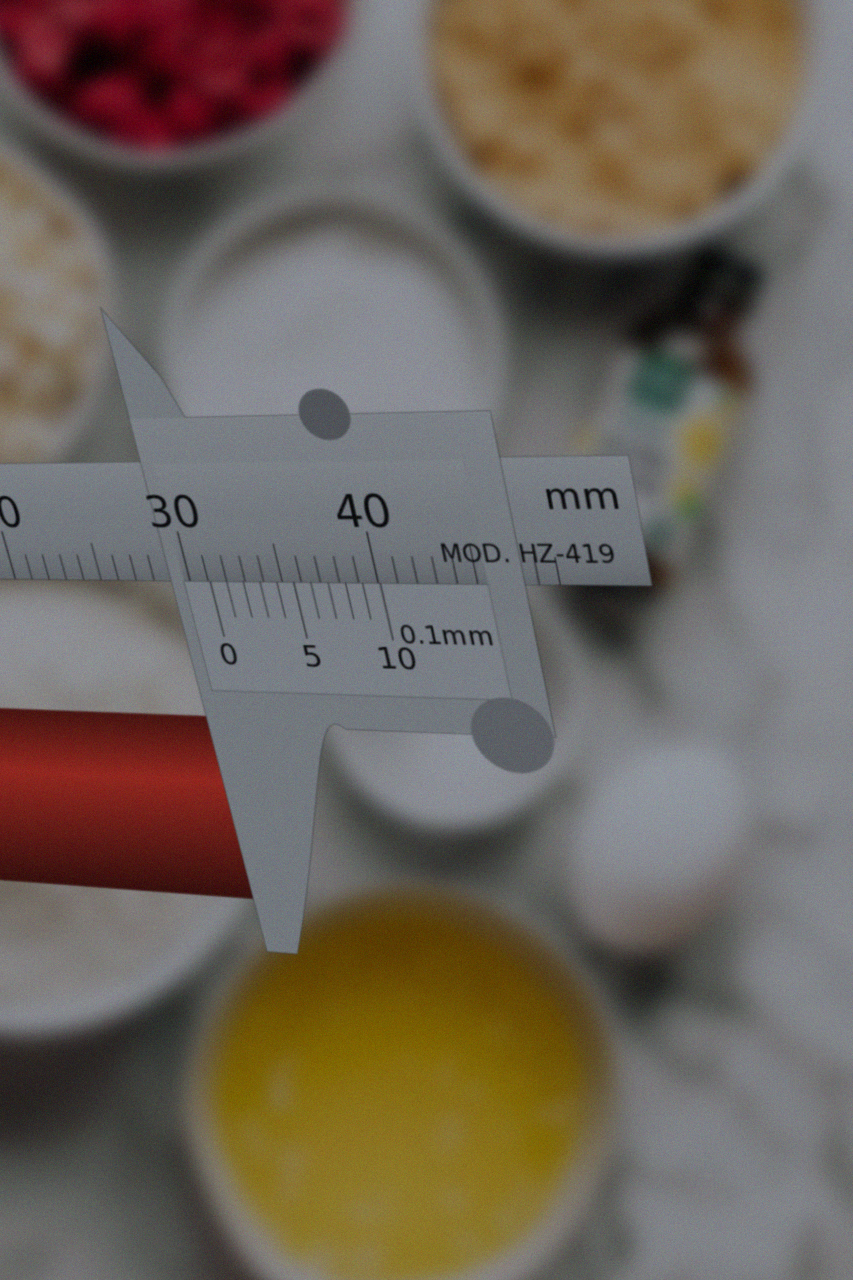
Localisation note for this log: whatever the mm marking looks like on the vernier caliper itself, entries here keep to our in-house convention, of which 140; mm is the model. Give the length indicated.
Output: 31.1; mm
